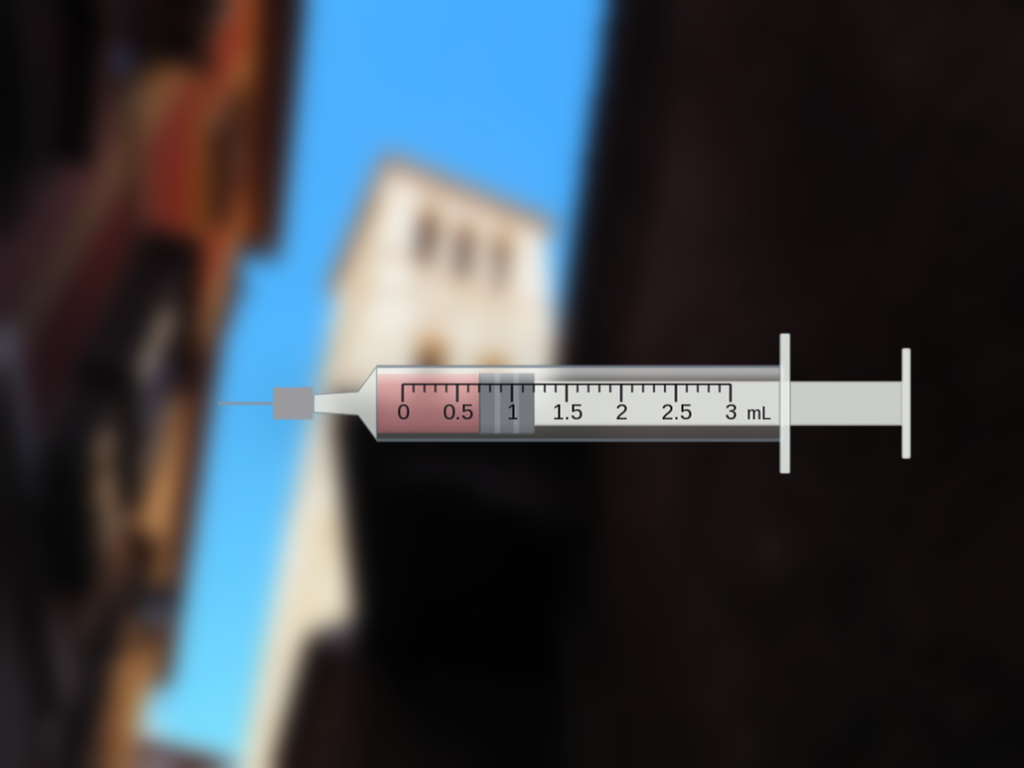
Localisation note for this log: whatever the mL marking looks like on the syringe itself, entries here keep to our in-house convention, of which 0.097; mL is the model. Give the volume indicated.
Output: 0.7; mL
